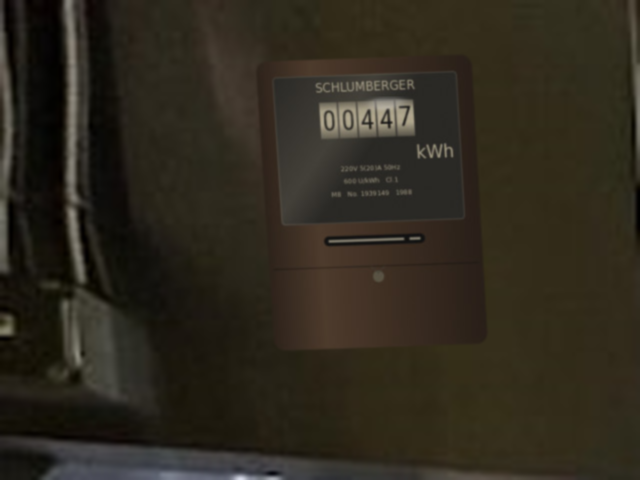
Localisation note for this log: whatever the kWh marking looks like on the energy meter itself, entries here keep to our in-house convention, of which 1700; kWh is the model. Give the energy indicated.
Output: 447; kWh
